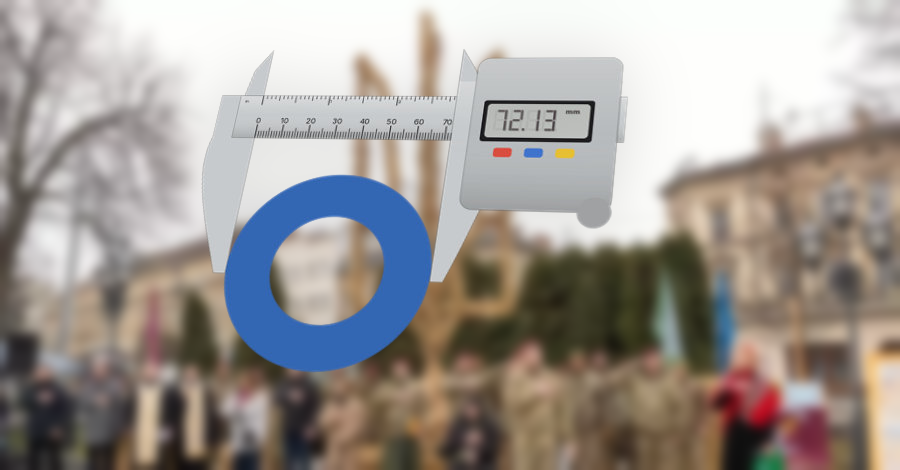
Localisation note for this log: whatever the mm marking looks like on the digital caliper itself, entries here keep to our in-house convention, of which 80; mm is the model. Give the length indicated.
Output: 72.13; mm
